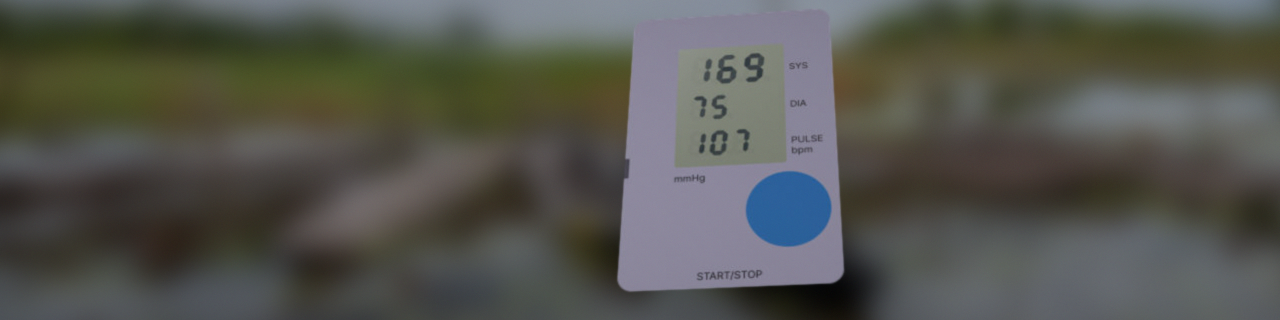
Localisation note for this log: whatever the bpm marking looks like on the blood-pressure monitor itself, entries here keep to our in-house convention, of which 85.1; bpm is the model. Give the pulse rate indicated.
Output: 107; bpm
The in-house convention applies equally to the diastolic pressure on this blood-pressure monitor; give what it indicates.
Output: 75; mmHg
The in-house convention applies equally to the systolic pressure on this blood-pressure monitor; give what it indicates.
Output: 169; mmHg
